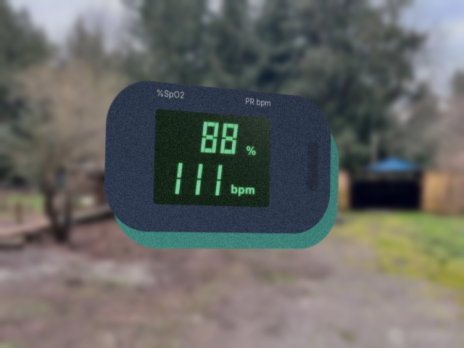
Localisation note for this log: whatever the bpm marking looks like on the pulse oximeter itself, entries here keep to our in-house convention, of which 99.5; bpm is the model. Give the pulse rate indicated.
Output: 111; bpm
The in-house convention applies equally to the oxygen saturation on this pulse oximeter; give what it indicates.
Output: 88; %
